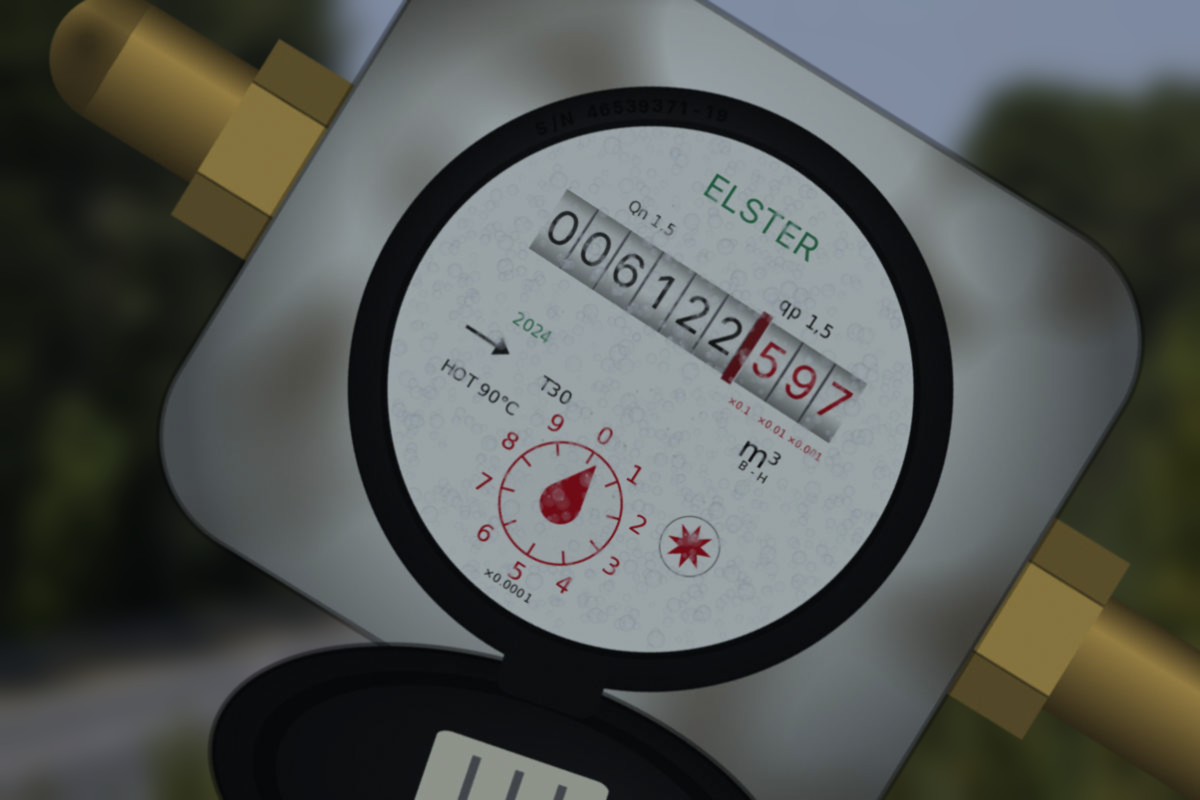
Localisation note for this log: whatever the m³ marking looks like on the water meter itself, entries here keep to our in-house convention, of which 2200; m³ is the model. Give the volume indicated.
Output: 6122.5970; m³
